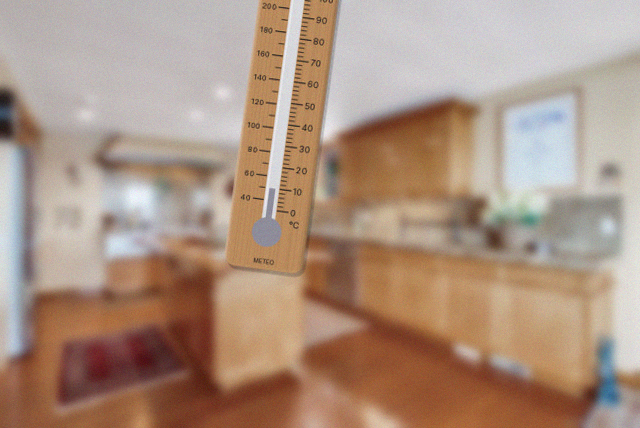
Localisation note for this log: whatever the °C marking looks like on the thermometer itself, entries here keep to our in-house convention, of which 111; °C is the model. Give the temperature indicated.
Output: 10; °C
